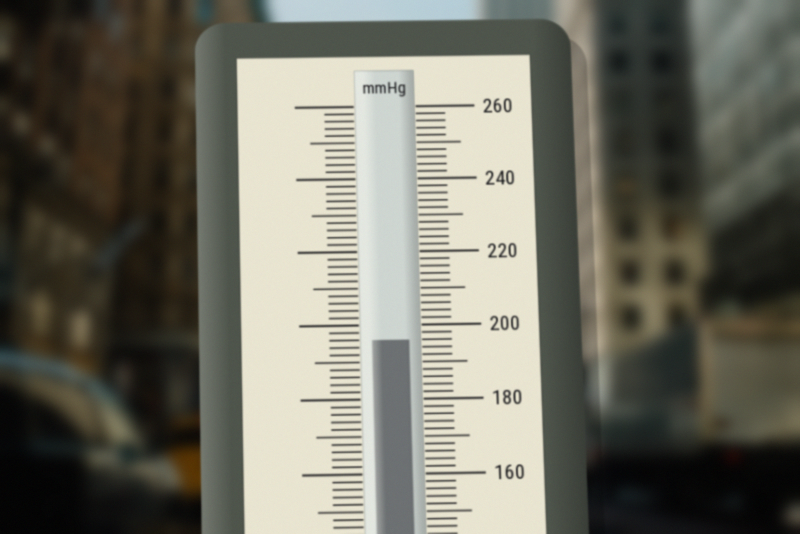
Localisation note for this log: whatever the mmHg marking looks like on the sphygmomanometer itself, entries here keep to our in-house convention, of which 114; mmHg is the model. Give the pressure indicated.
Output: 196; mmHg
